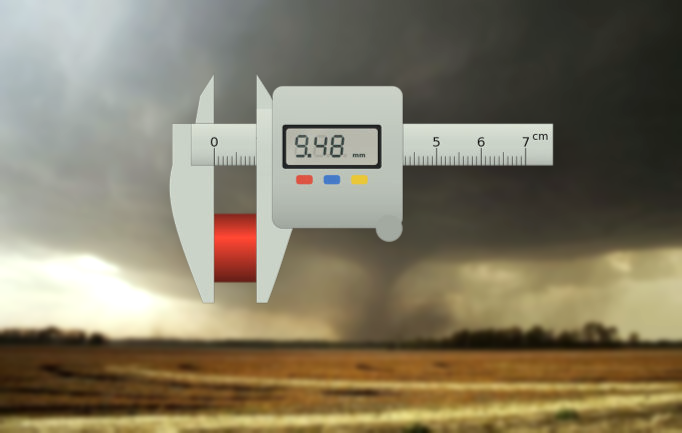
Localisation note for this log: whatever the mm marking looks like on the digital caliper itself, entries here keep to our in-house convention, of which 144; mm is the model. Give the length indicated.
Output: 9.48; mm
